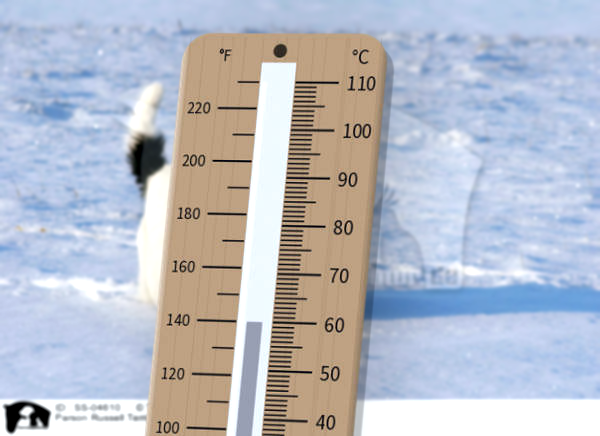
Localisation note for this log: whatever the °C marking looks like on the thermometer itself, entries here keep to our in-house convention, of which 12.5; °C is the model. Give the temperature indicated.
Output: 60; °C
